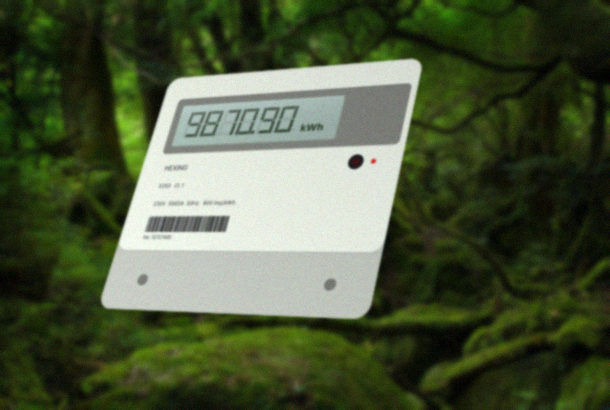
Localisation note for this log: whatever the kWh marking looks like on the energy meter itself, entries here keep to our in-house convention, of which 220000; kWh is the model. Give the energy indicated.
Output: 9870.90; kWh
